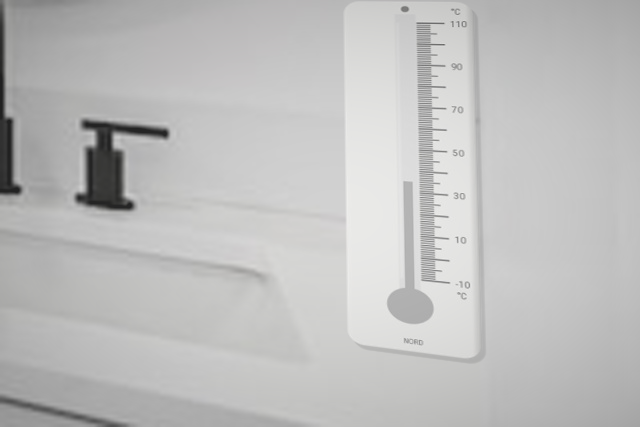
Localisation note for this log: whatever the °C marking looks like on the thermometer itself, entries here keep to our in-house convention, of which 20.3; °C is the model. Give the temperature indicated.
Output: 35; °C
